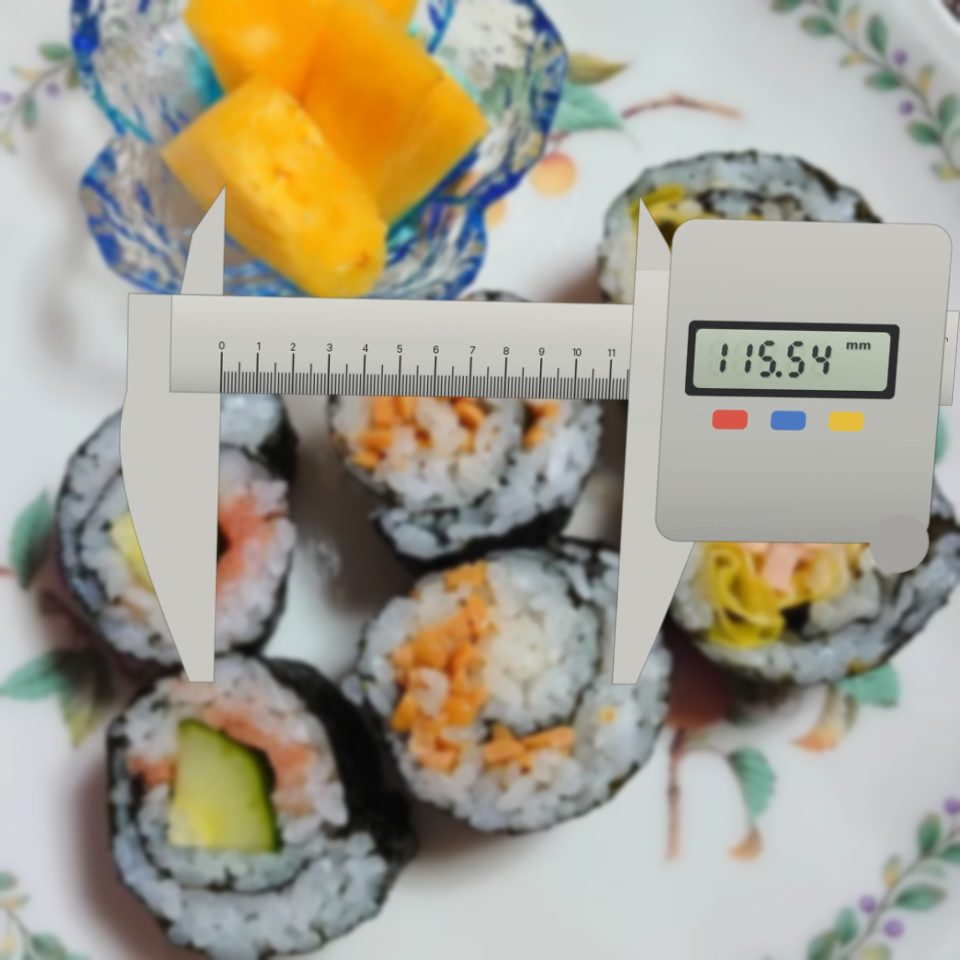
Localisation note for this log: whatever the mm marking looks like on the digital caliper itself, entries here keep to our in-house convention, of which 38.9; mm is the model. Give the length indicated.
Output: 115.54; mm
